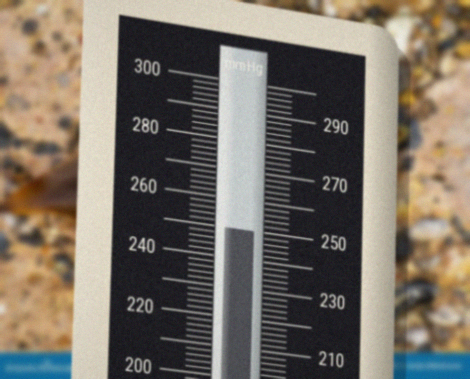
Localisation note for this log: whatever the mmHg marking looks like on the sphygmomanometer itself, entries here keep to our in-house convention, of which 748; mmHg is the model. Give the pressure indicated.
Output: 250; mmHg
